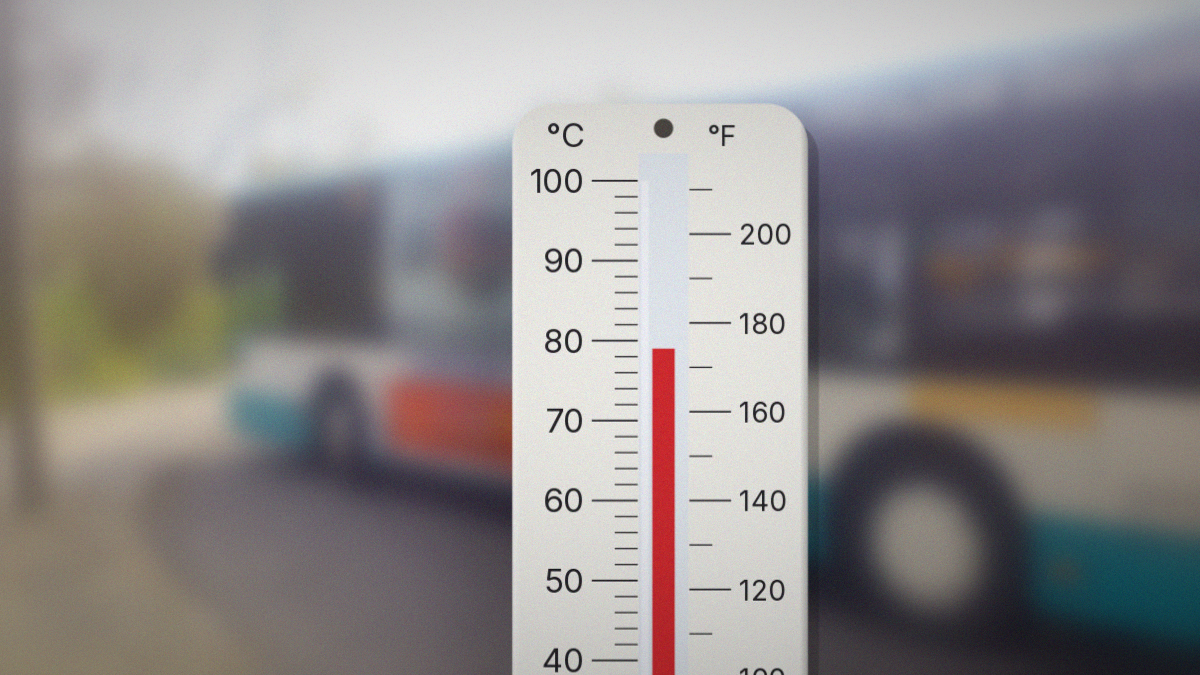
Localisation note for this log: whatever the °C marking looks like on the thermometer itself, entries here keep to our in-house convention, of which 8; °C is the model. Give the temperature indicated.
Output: 79; °C
